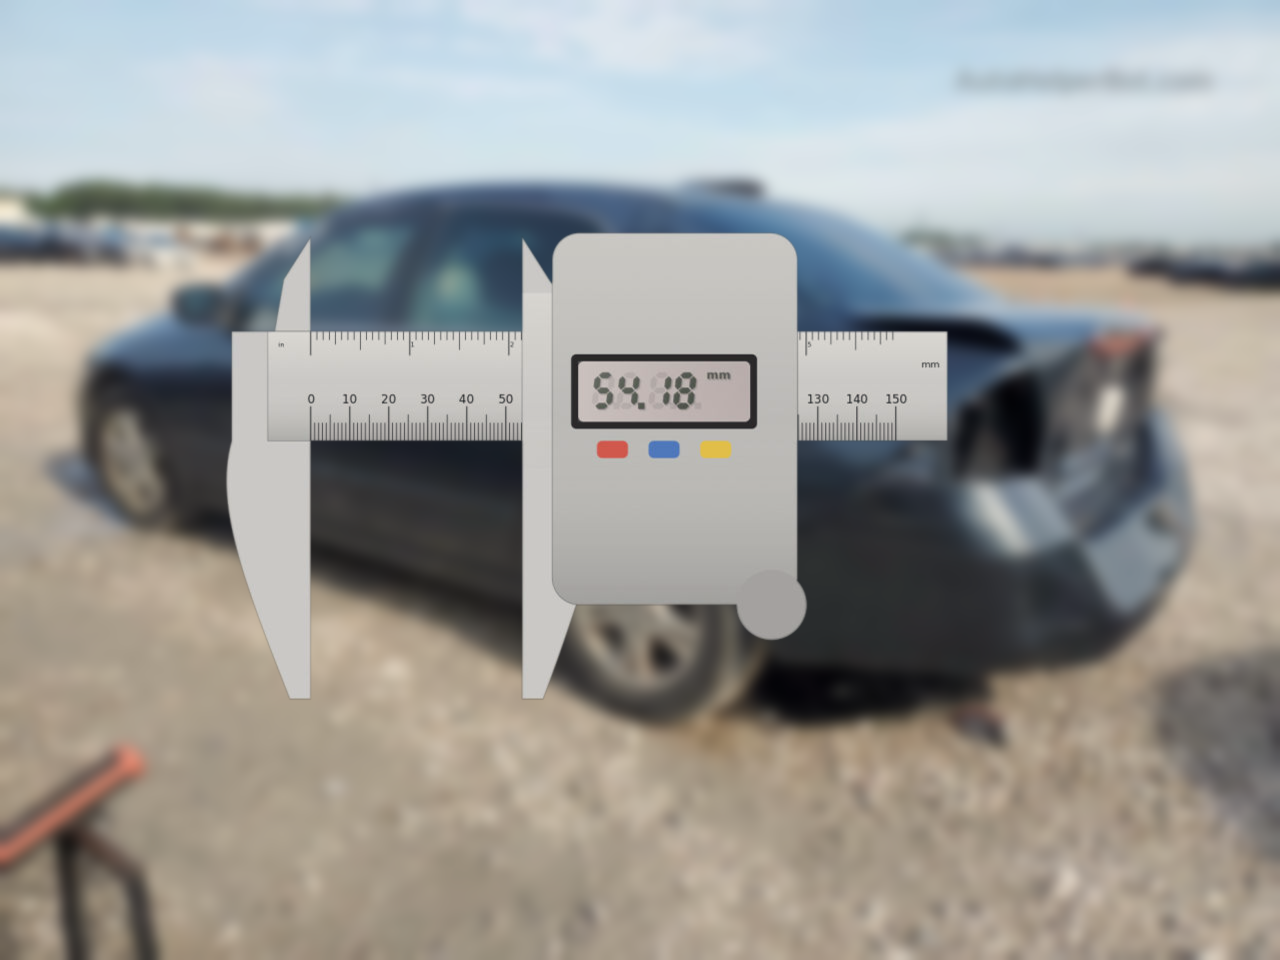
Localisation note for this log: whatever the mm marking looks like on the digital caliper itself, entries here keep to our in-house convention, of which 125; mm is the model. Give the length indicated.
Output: 54.18; mm
